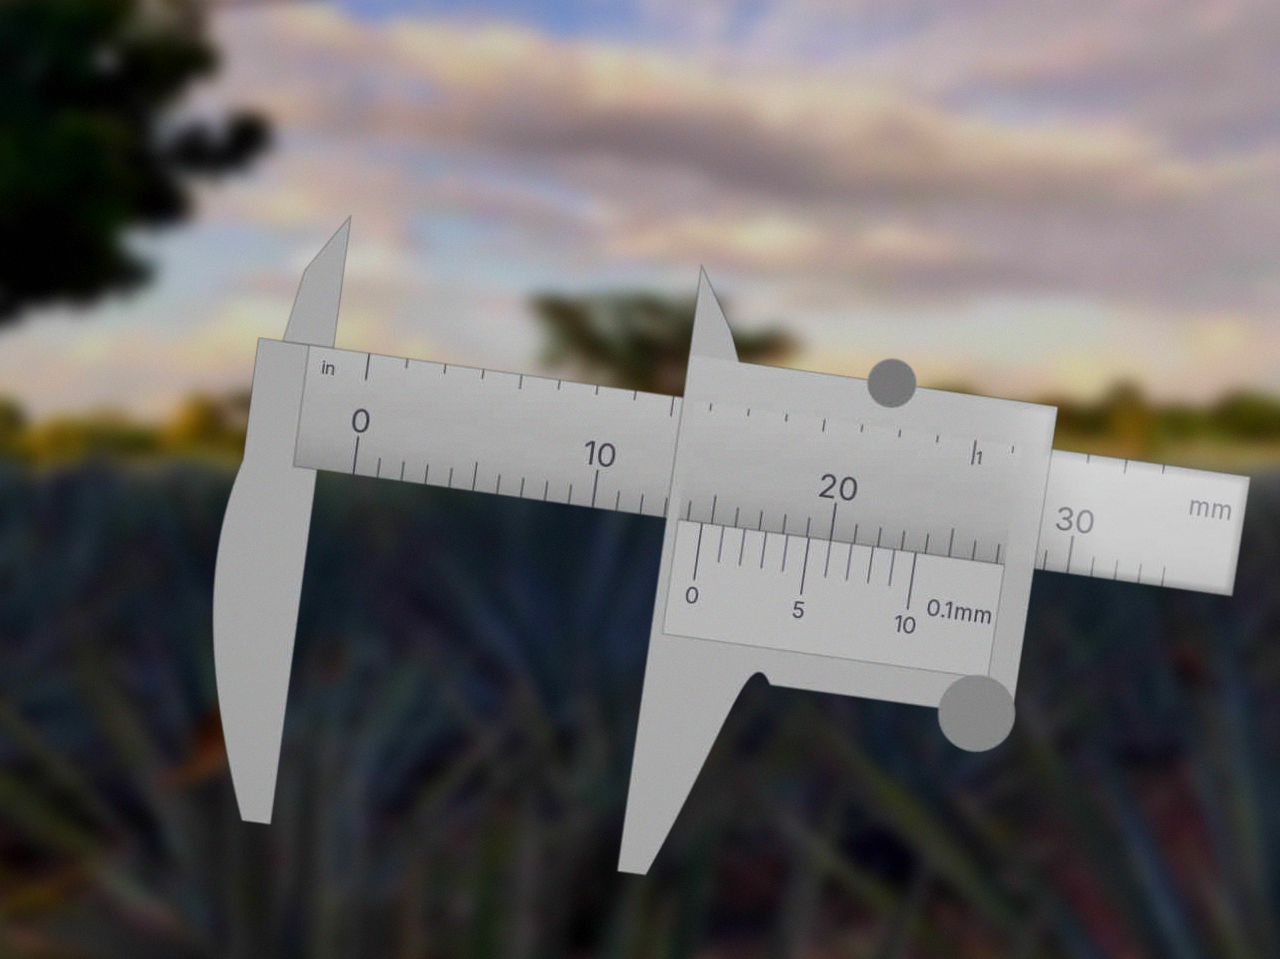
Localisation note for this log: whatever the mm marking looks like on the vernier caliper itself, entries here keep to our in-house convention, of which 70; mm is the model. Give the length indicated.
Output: 14.6; mm
